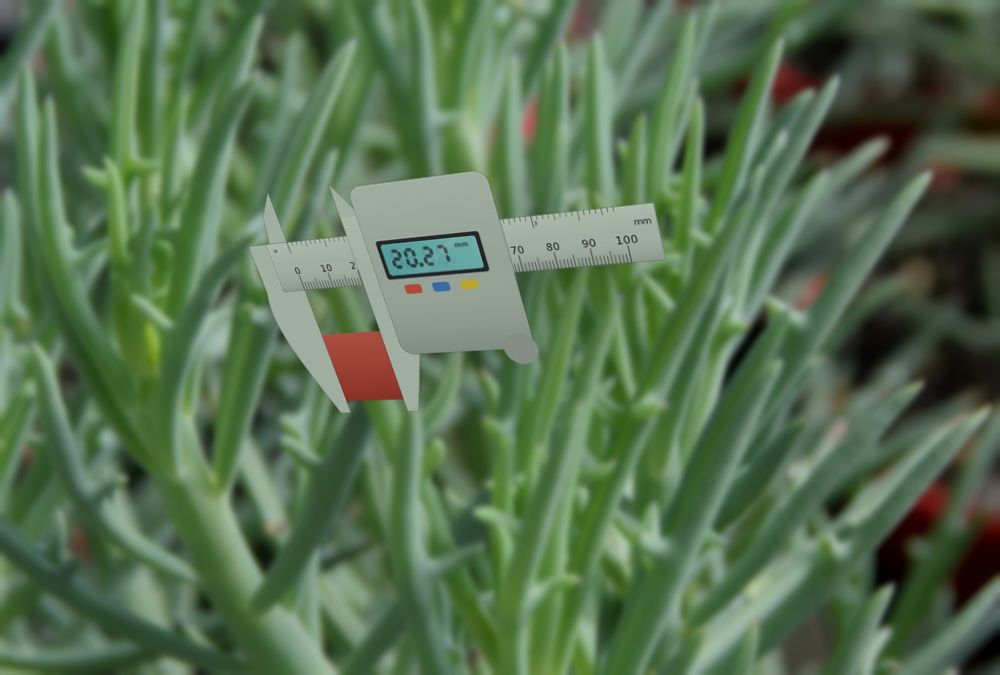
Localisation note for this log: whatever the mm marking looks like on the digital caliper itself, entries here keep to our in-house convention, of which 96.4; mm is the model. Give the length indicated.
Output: 20.27; mm
